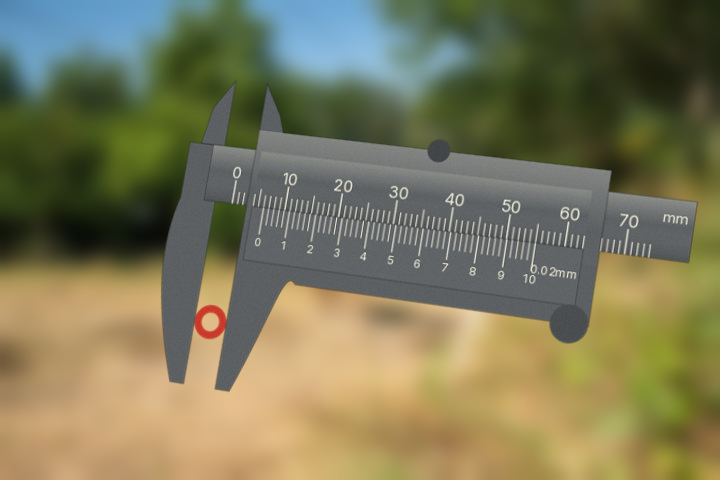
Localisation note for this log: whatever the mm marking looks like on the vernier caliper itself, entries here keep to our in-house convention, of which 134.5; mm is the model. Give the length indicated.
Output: 6.0; mm
